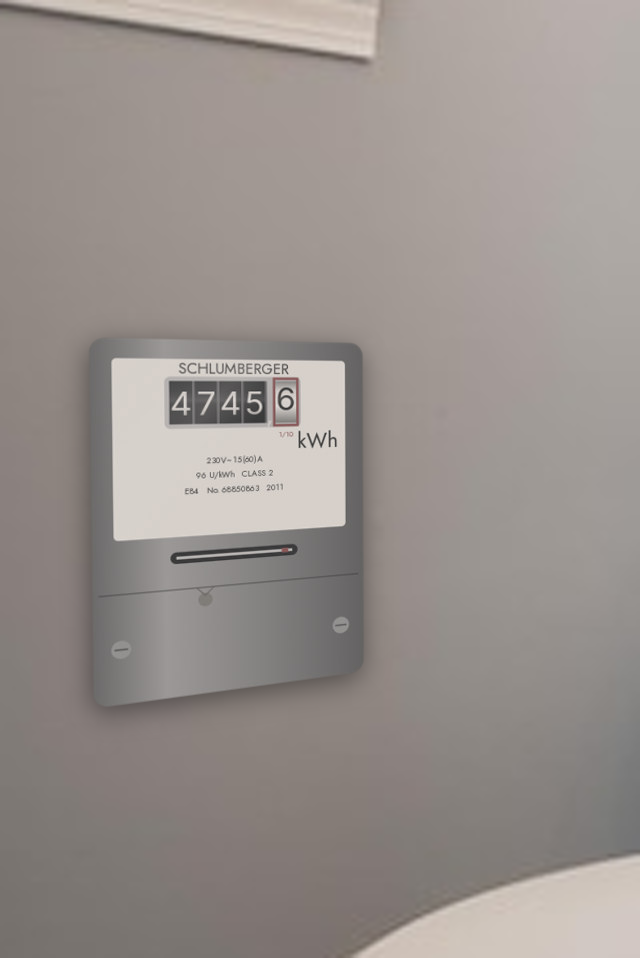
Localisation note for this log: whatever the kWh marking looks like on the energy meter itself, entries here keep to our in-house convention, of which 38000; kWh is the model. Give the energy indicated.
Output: 4745.6; kWh
